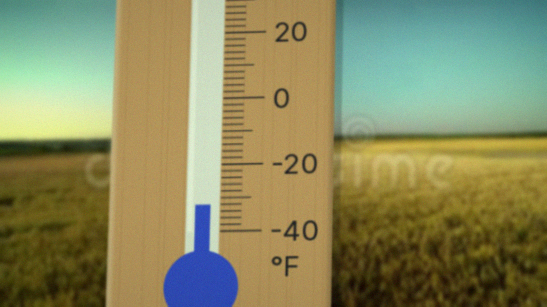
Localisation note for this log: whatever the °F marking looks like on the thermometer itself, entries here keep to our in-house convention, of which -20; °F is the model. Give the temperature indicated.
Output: -32; °F
